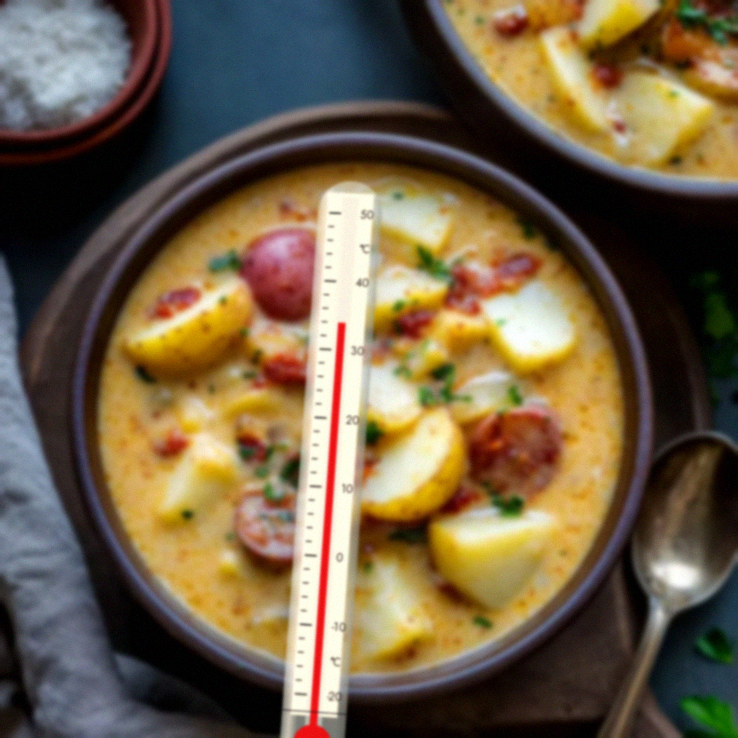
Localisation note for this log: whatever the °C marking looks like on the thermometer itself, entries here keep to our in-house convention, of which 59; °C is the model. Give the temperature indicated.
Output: 34; °C
